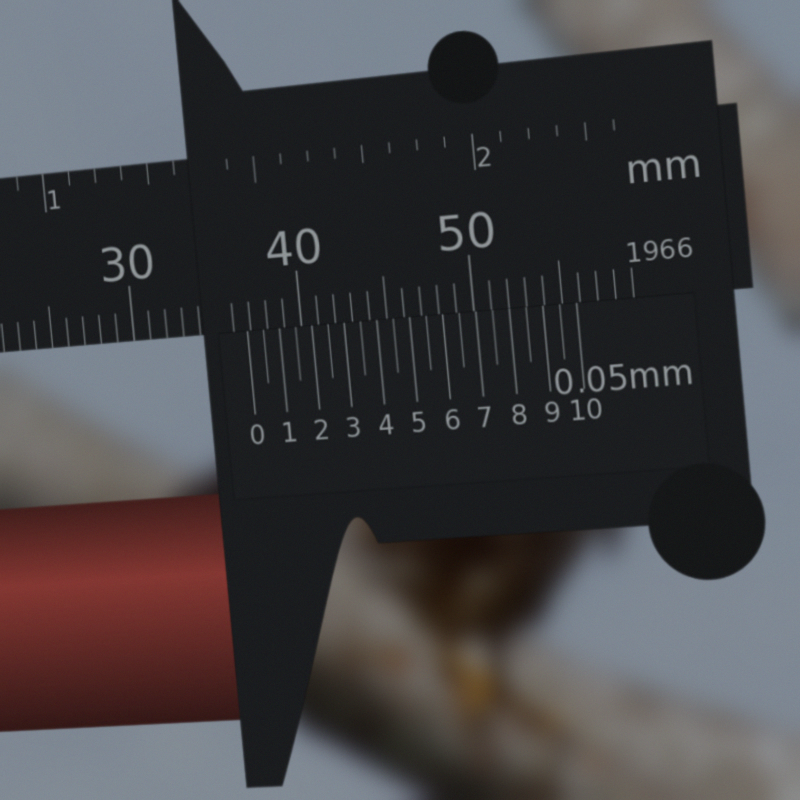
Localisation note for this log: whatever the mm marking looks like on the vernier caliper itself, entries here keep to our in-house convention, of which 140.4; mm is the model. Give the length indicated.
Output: 36.8; mm
